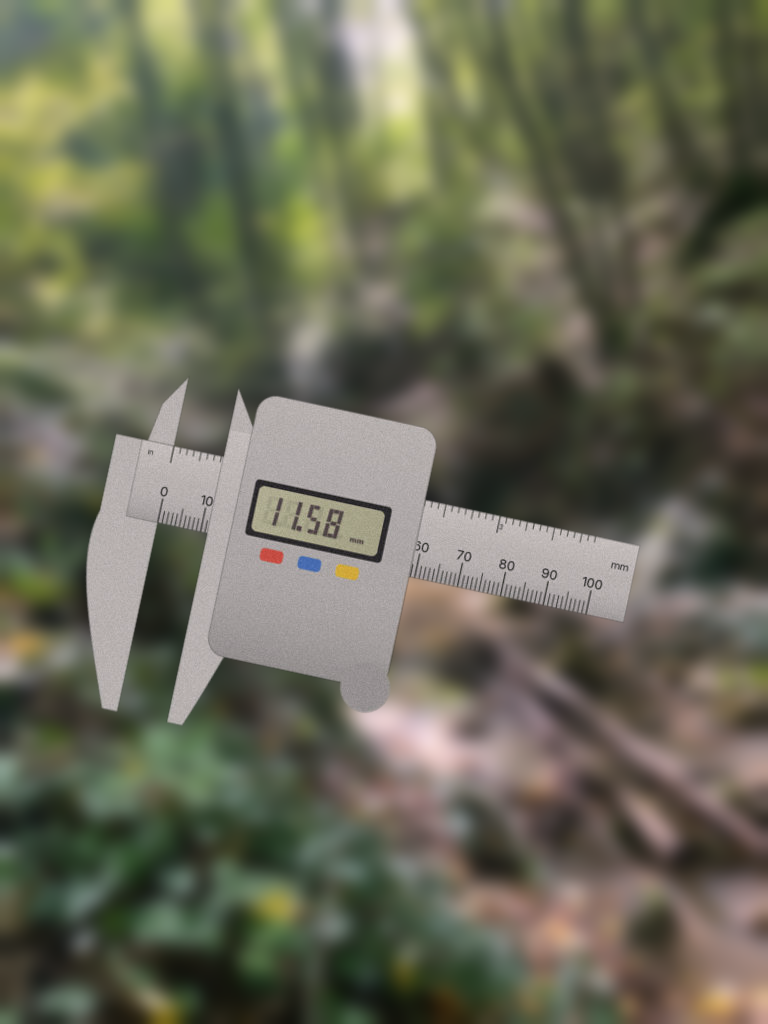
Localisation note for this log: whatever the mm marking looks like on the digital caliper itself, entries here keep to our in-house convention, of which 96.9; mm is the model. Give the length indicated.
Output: 11.58; mm
